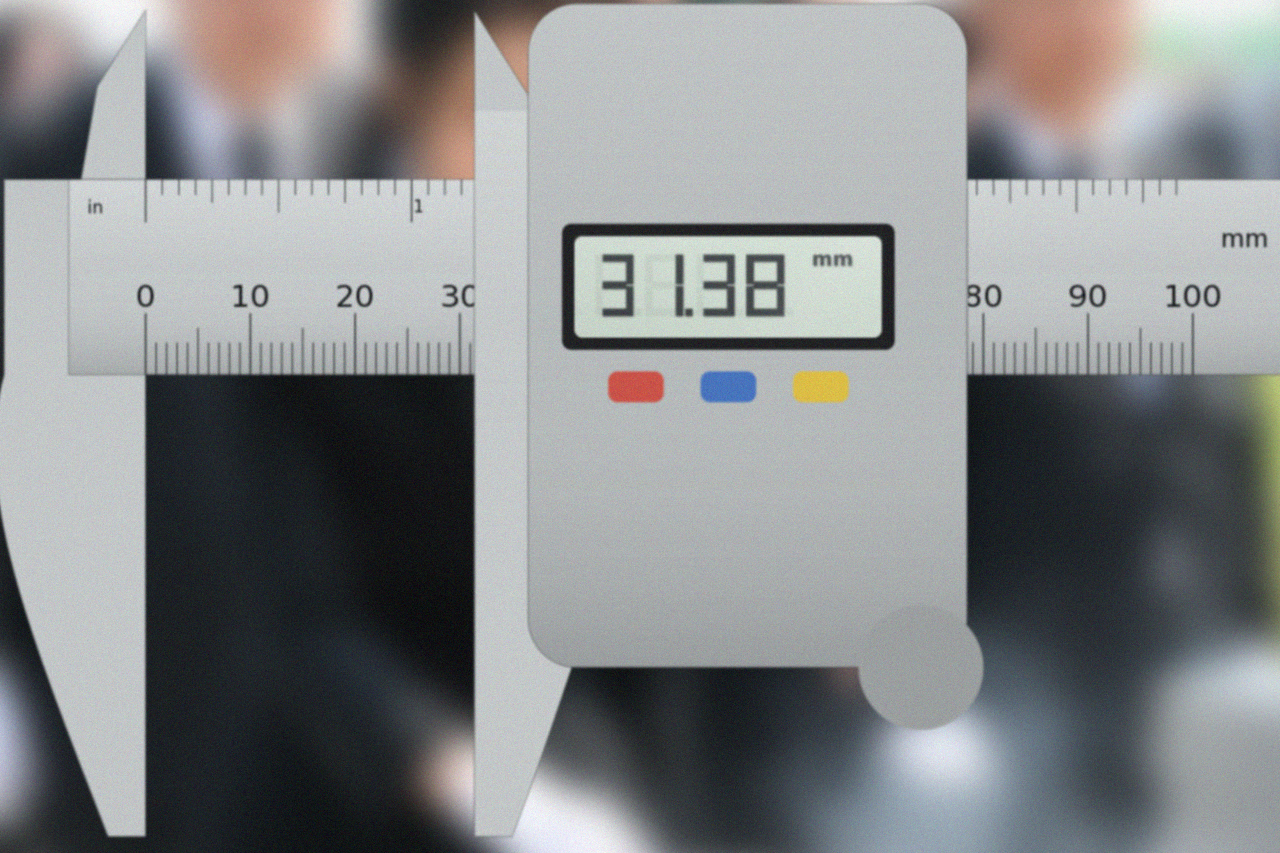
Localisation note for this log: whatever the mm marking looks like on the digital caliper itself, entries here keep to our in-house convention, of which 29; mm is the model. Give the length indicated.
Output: 31.38; mm
